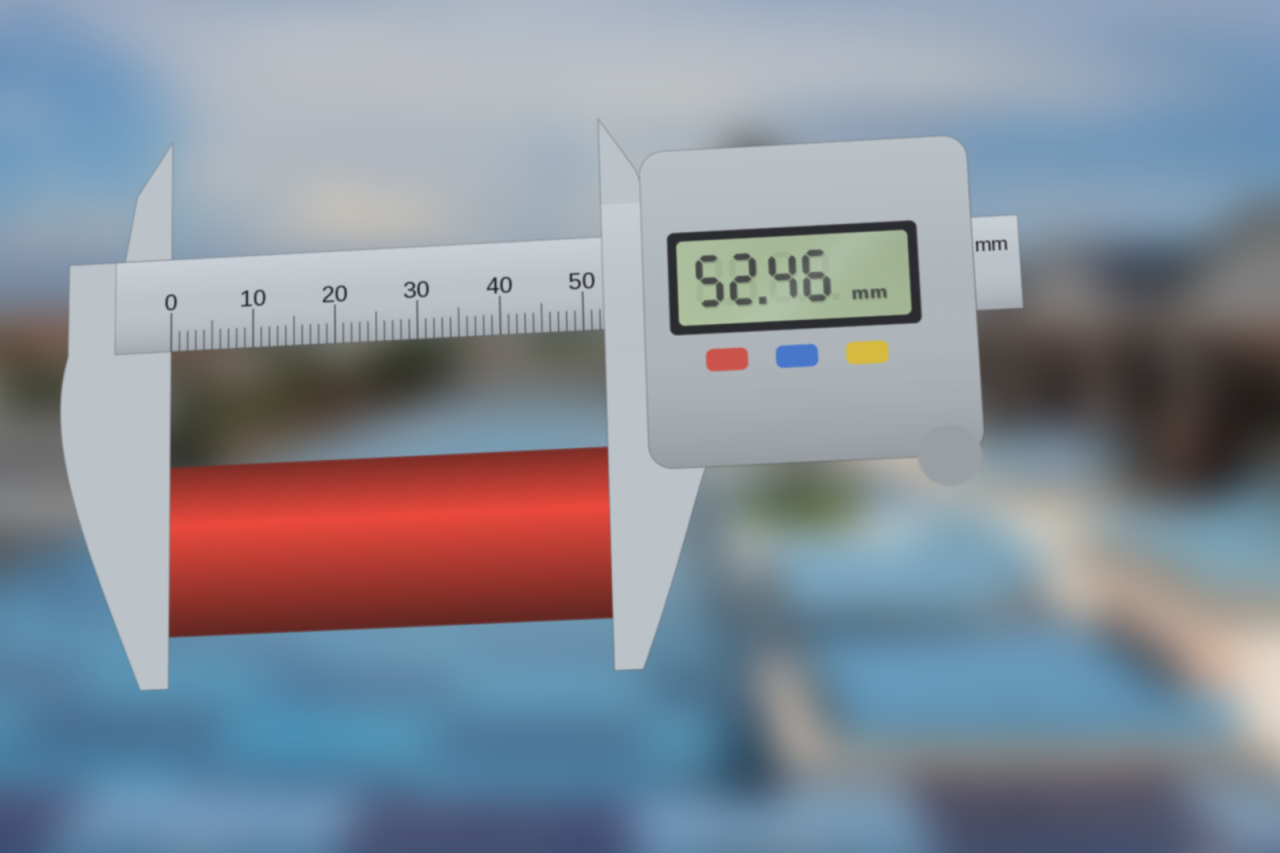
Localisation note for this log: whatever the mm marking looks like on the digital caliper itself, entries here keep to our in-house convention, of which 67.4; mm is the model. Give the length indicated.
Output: 52.46; mm
